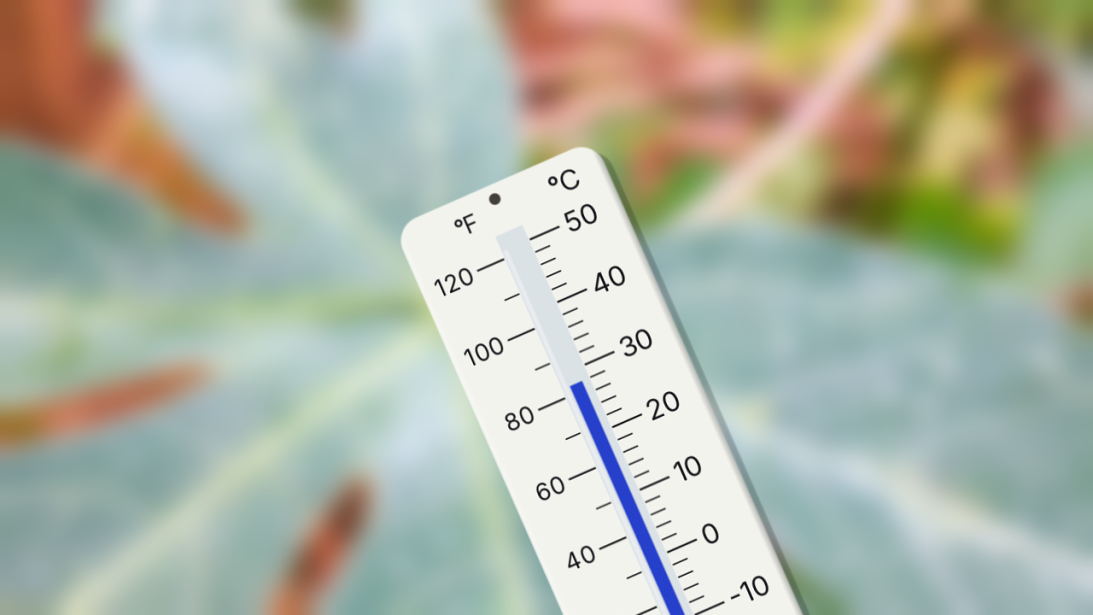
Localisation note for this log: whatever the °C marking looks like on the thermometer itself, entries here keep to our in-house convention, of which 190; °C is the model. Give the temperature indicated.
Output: 28; °C
